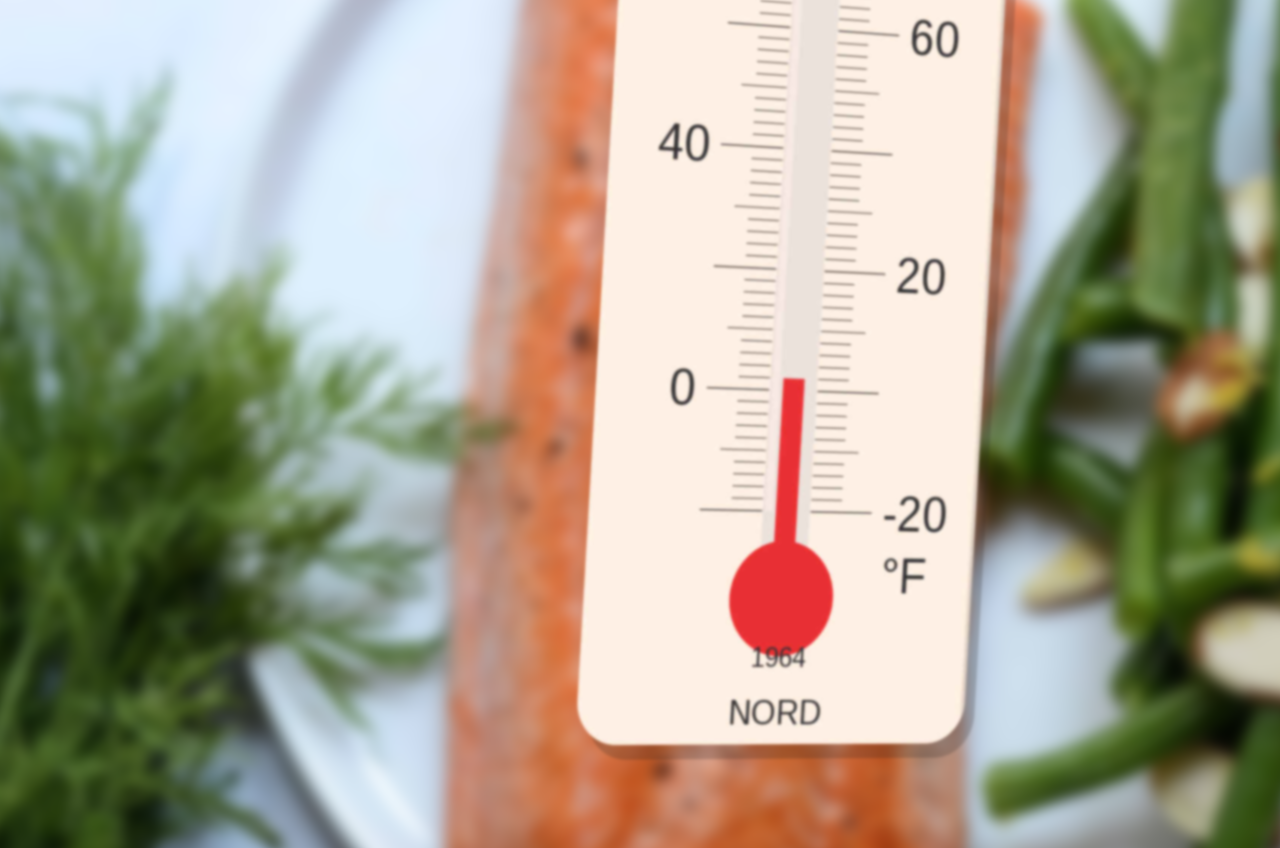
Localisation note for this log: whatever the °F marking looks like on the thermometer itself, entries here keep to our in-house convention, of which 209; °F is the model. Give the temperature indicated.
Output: 2; °F
